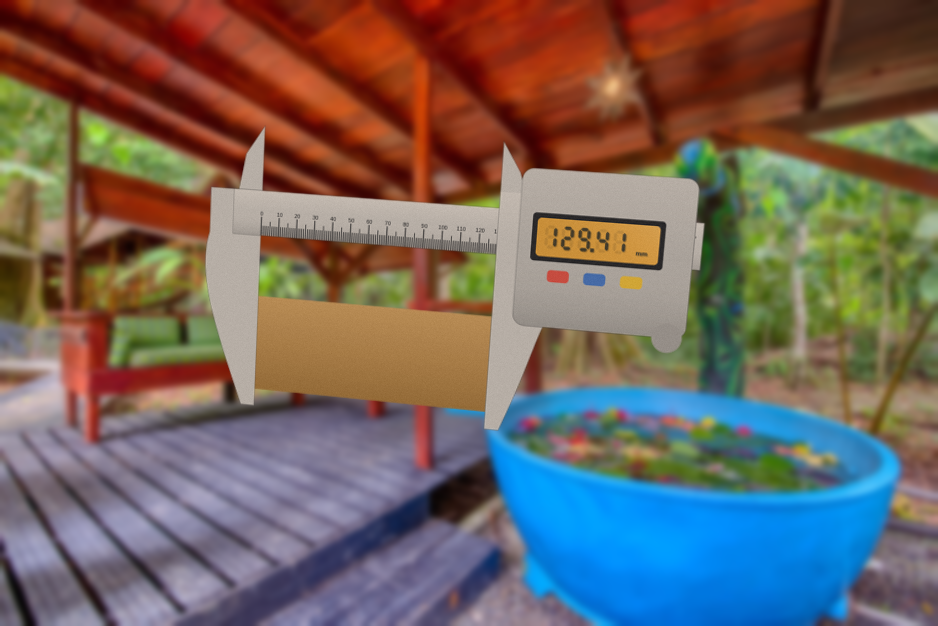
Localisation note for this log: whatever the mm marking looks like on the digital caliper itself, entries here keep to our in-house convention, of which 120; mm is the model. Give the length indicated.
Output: 129.41; mm
